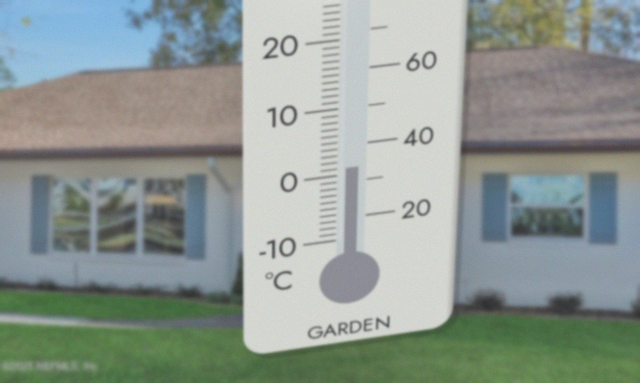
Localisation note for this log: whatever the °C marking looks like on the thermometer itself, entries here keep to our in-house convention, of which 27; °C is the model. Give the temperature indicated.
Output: 1; °C
